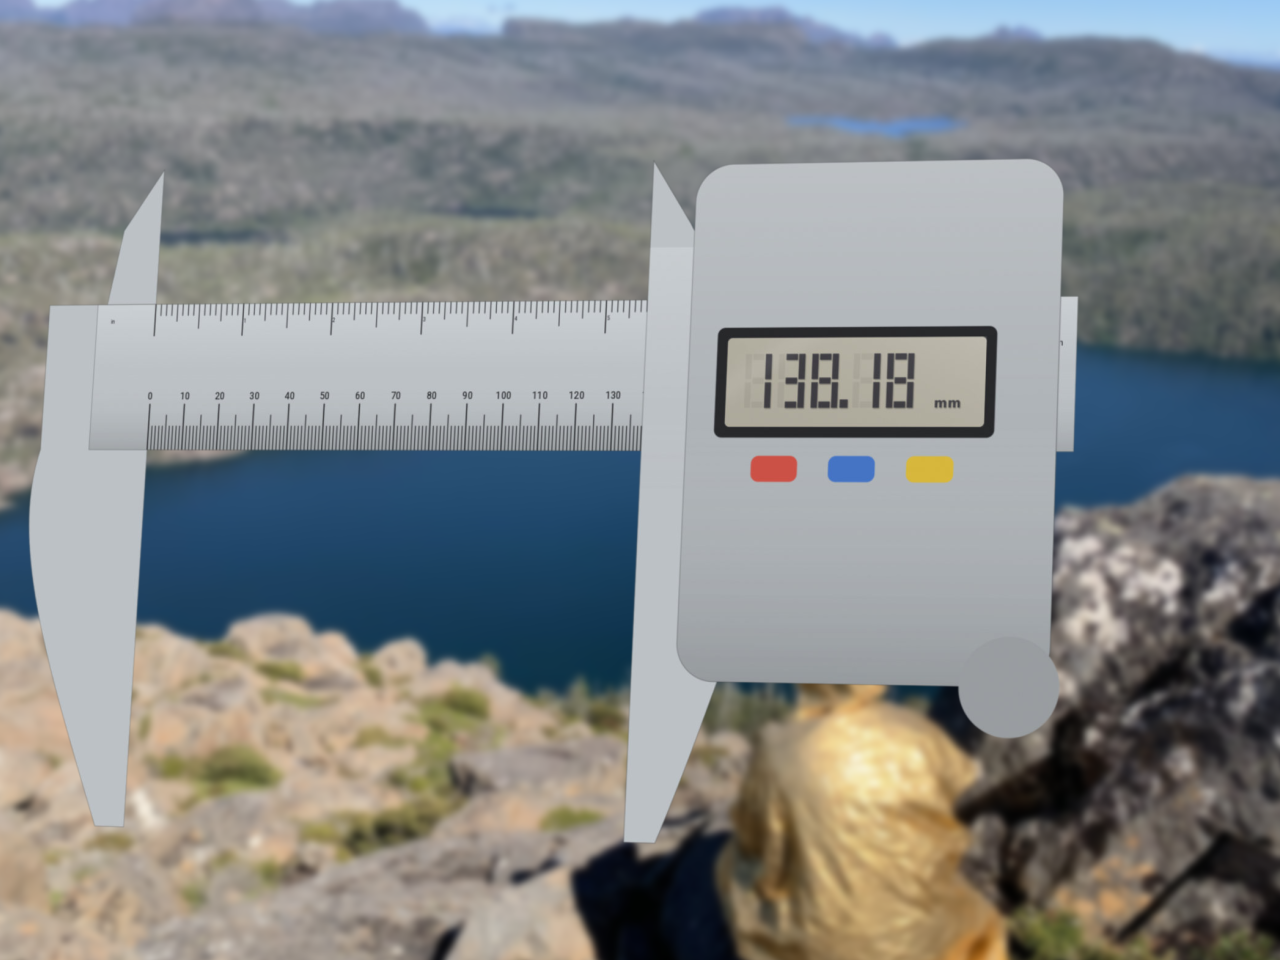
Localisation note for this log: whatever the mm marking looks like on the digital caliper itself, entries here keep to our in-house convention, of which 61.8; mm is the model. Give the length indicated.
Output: 138.18; mm
